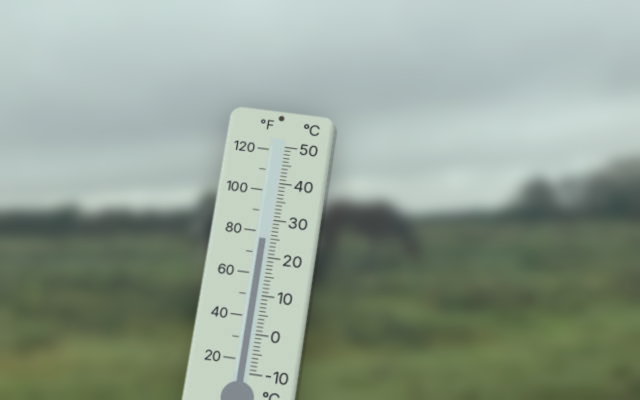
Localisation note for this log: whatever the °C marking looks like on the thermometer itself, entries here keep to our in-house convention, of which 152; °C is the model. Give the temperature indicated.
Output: 25; °C
